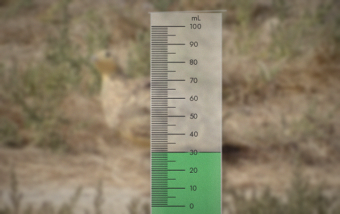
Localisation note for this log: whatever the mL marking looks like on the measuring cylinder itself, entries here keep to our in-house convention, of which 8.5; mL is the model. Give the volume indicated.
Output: 30; mL
